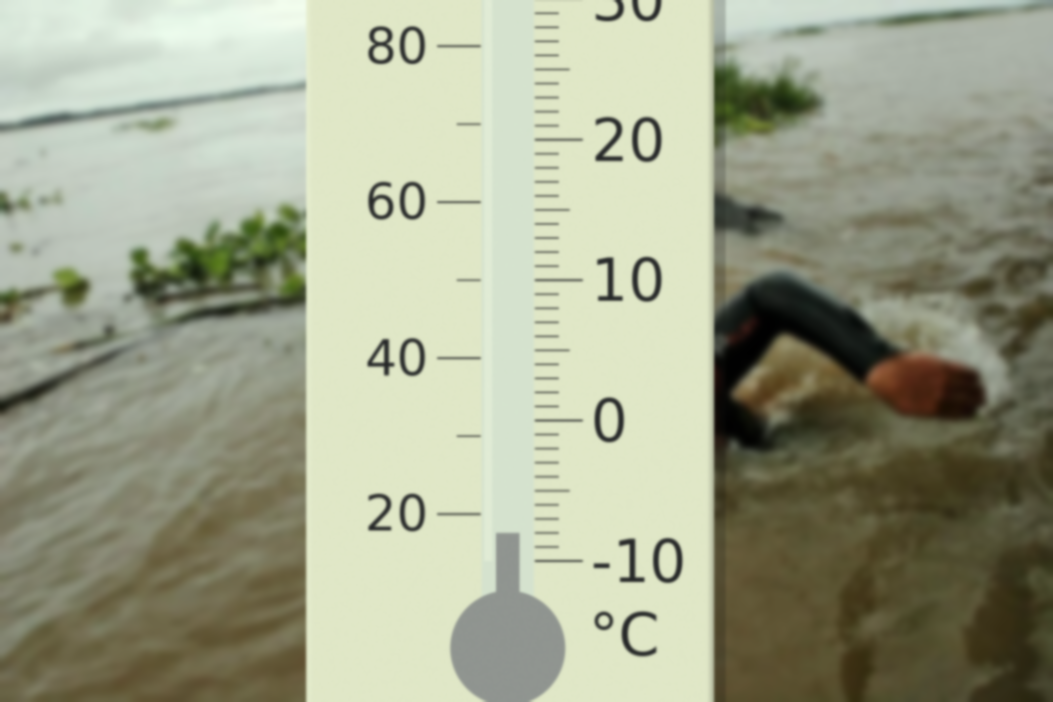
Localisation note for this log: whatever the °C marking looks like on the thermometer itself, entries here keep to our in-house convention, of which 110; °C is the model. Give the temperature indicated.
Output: -8; °C
